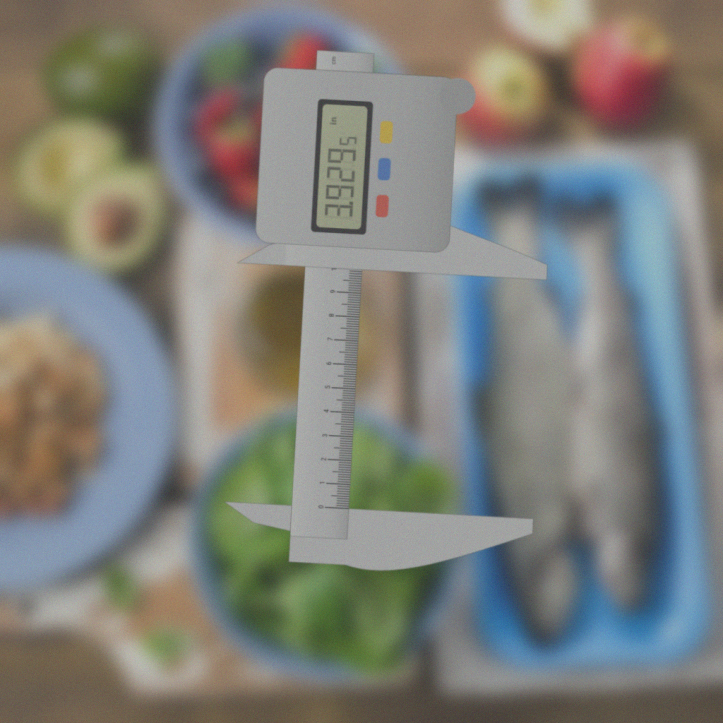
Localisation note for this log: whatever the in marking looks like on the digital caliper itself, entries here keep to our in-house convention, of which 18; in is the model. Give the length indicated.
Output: 3.9295; in
